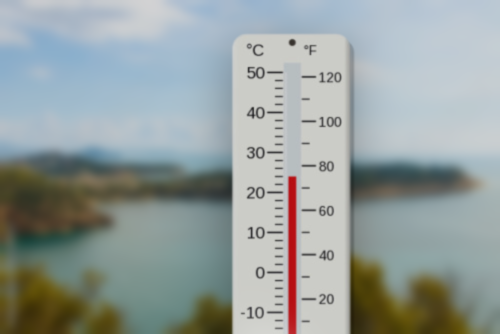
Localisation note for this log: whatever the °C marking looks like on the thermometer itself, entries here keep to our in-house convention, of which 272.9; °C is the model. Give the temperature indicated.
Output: 24; °C
